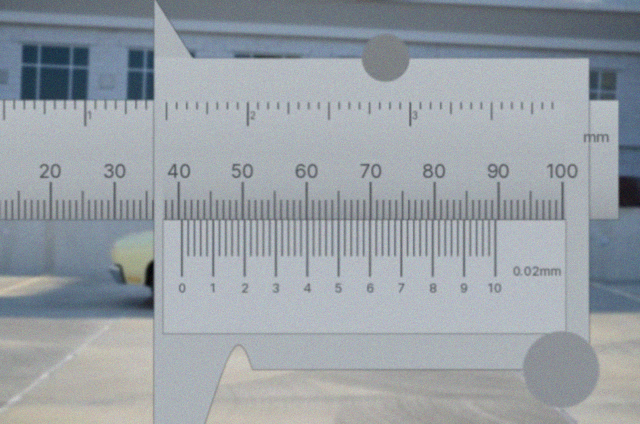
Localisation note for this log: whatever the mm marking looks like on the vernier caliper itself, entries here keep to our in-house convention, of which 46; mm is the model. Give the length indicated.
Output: 40.5; mm
